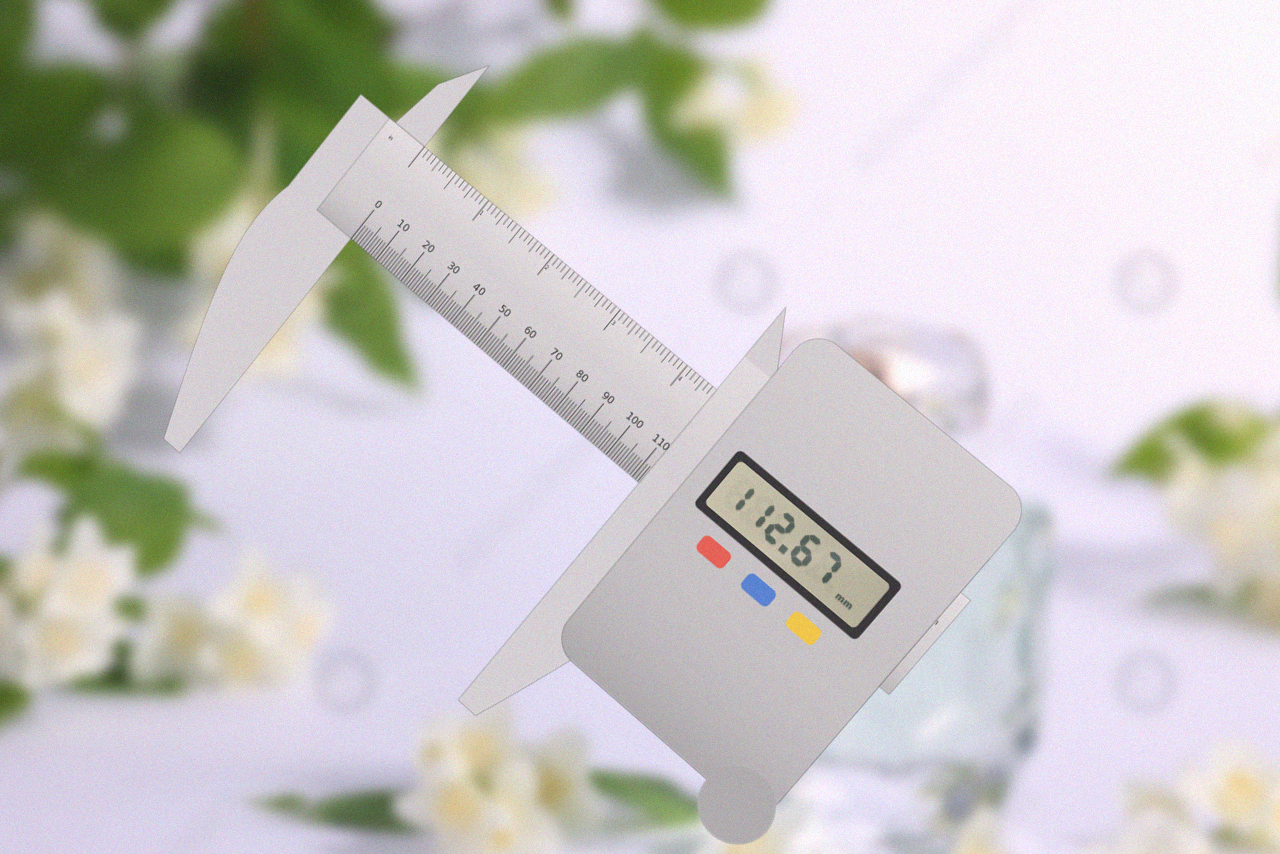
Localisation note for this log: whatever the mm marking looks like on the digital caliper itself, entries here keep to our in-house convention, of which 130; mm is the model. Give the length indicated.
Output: 112.67; mm
